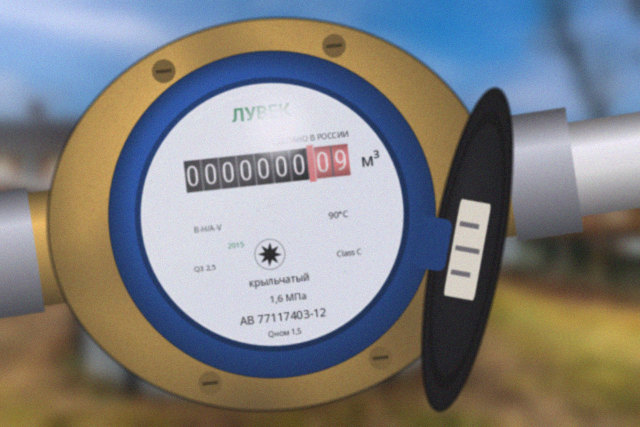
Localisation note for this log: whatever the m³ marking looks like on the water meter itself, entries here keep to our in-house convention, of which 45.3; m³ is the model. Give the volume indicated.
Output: 0.09; m³
